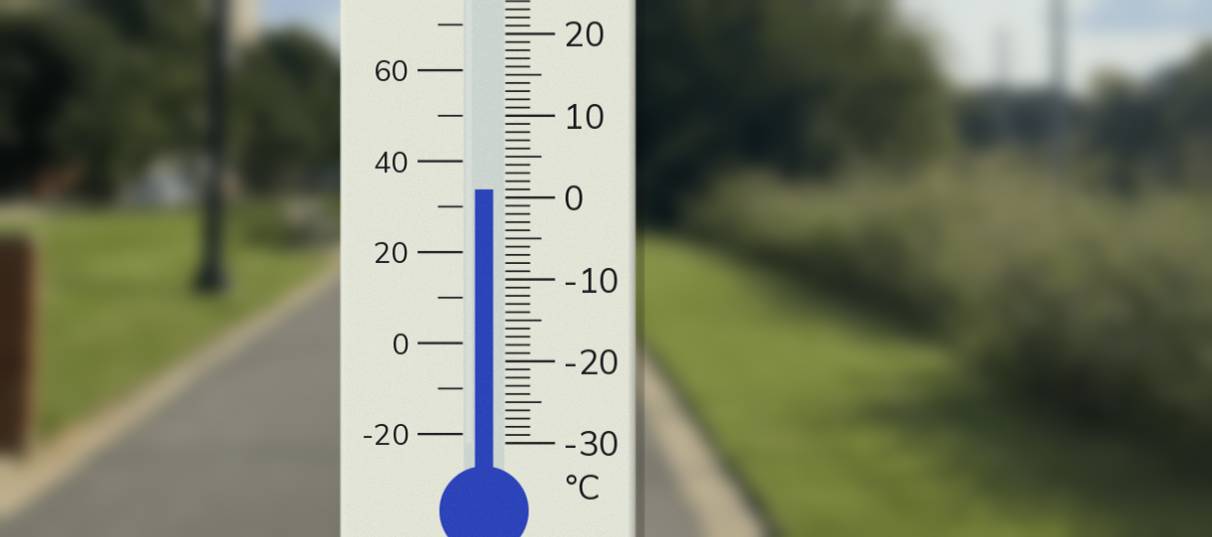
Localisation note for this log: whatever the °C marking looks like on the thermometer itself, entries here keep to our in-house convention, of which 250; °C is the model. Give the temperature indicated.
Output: 1; °C
